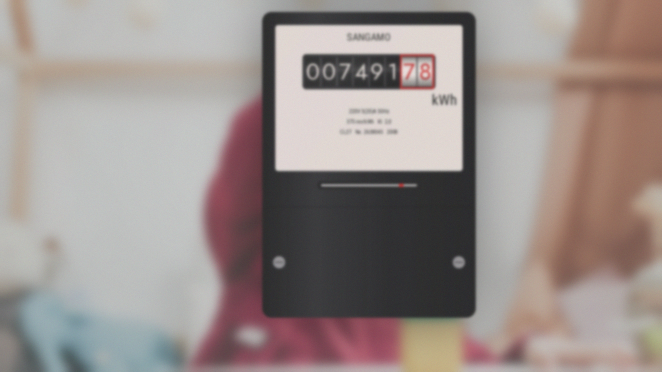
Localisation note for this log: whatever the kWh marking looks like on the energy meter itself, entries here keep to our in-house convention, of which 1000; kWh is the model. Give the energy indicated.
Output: 7491.78; kWh
